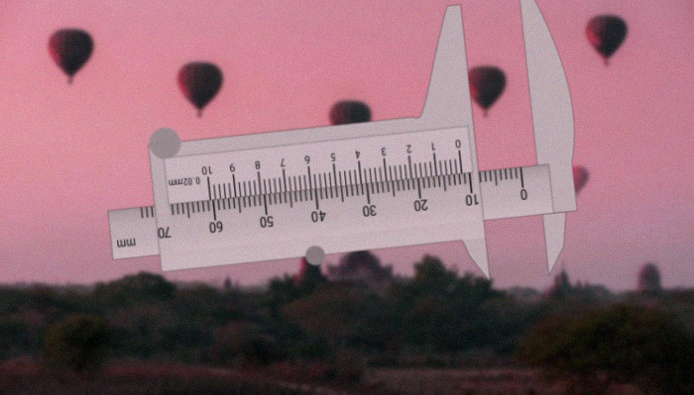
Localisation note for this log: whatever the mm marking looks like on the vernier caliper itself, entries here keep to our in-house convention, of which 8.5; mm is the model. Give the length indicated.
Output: 11.5; mm
